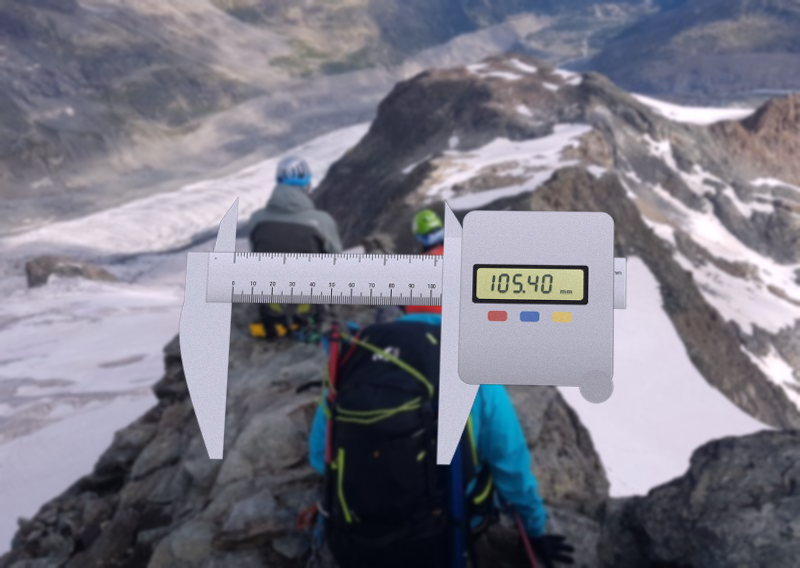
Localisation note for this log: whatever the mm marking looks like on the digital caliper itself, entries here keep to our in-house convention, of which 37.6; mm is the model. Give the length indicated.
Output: 105.40; mm
